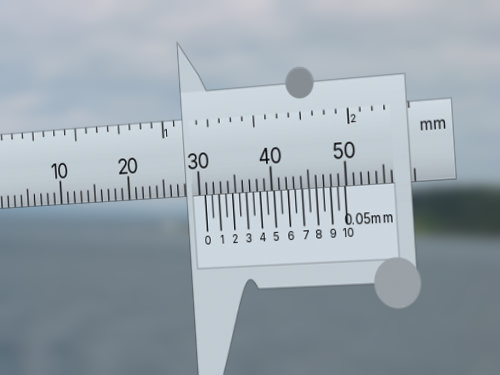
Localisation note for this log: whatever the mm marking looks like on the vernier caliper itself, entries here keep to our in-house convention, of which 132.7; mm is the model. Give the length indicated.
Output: 30.8; mm
